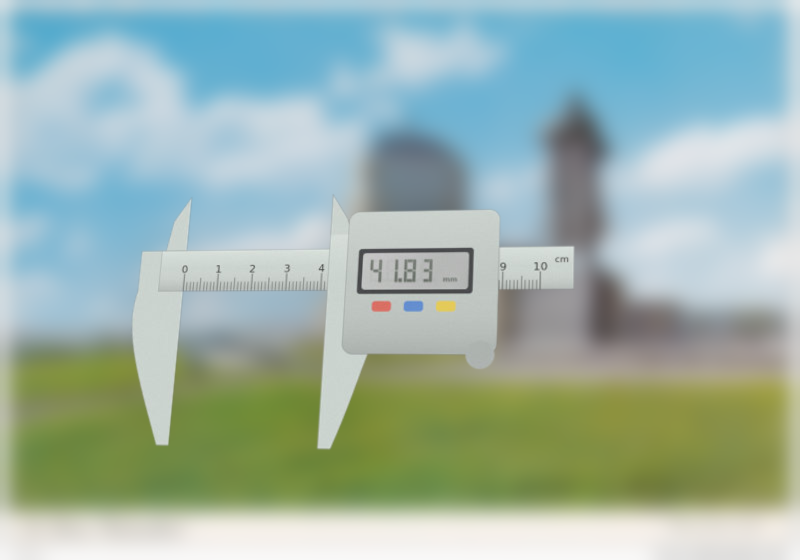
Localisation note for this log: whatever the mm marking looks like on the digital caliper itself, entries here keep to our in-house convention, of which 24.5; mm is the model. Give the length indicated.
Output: 41.83; mm
